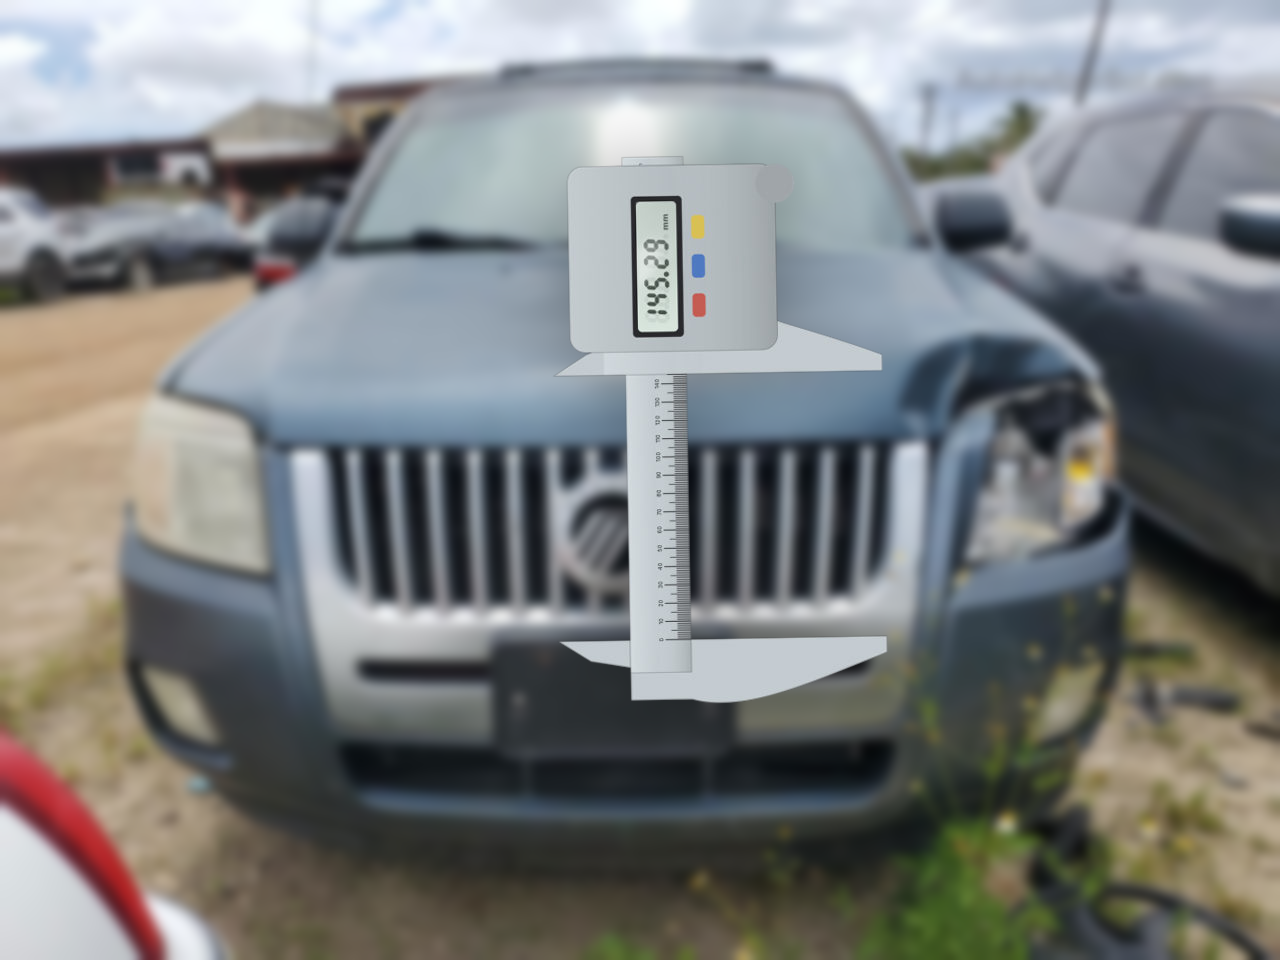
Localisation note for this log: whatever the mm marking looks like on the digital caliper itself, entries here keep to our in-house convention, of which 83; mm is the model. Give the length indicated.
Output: 145.29; mm
